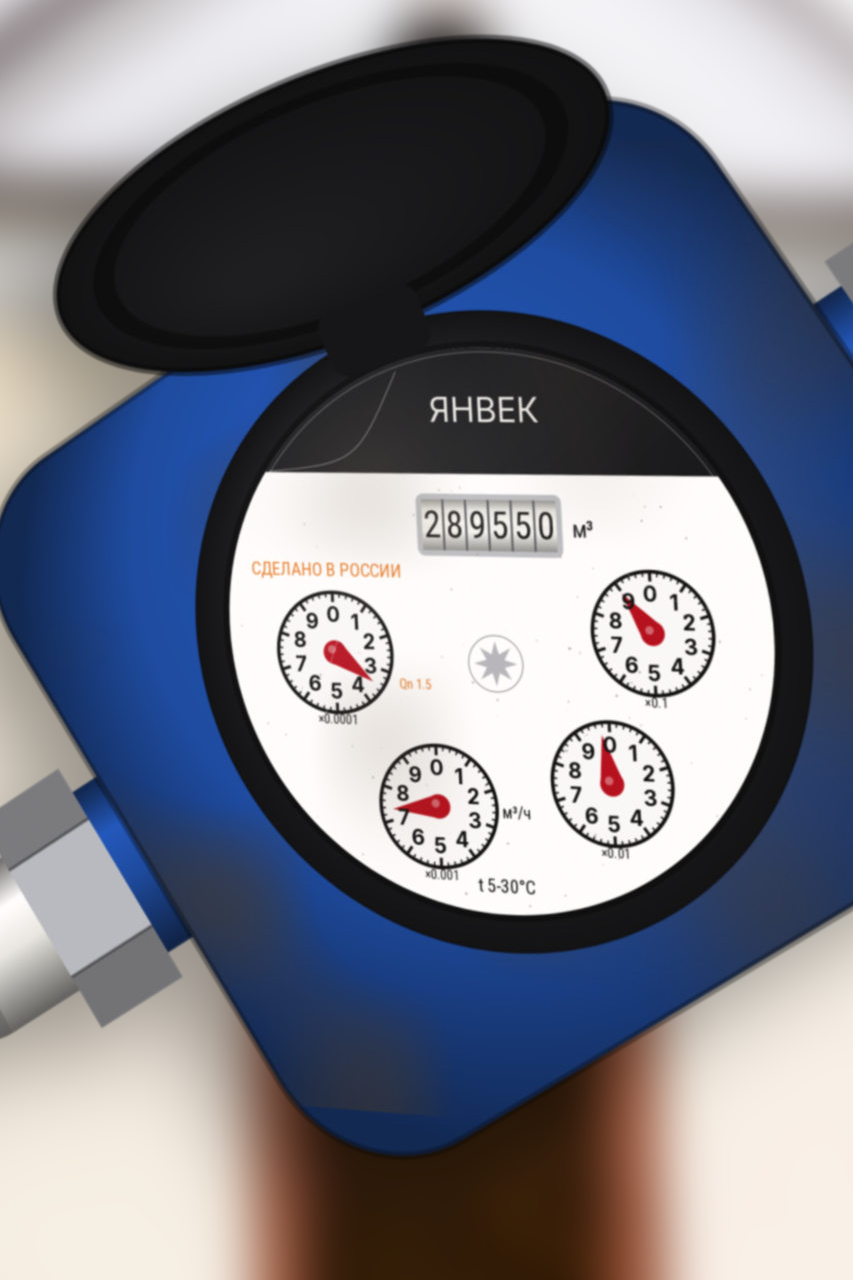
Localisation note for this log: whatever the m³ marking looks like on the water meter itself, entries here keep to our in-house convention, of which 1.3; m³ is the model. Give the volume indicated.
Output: 289550.8973; m³
